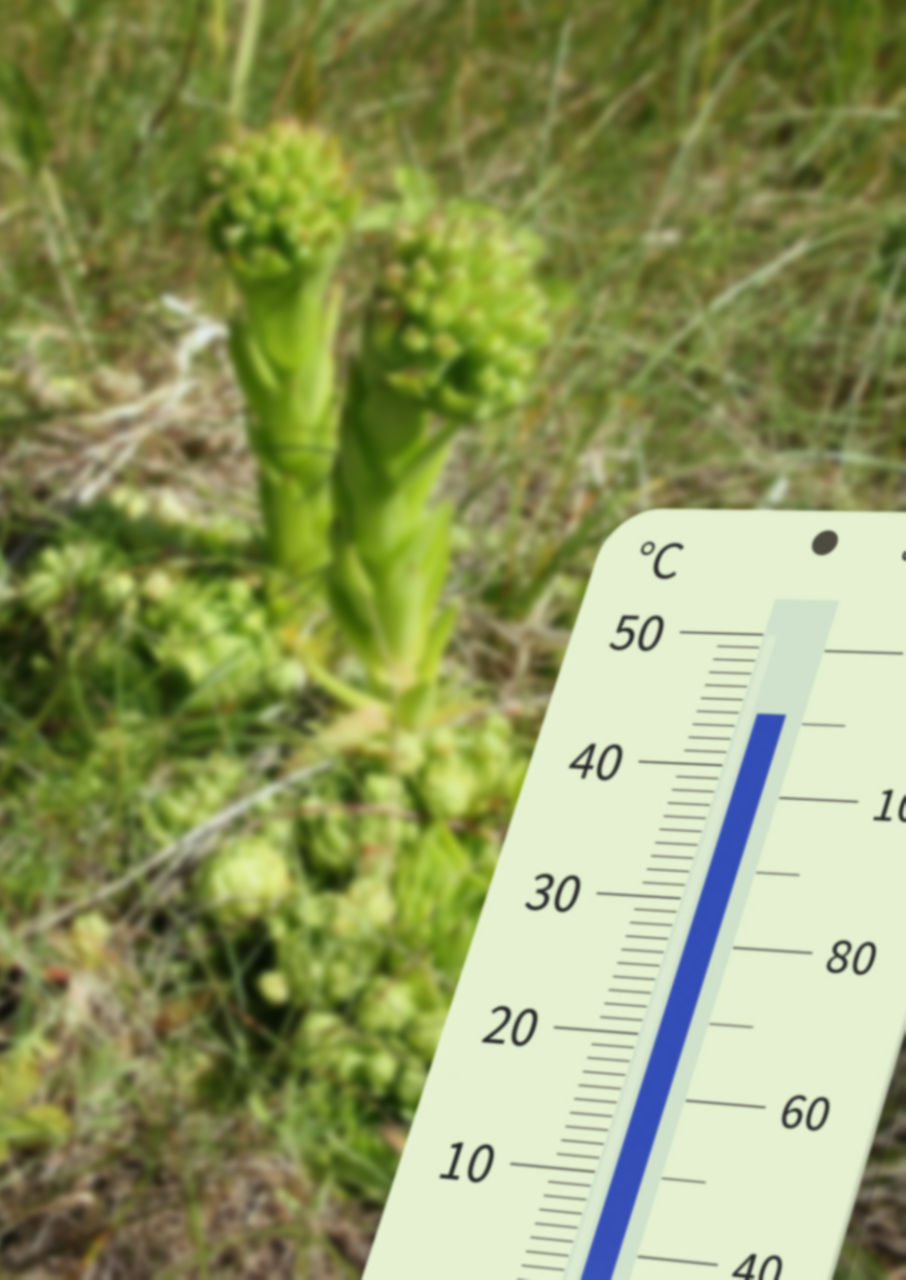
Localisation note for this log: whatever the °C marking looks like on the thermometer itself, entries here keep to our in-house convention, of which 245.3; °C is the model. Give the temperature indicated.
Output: 44; °C
